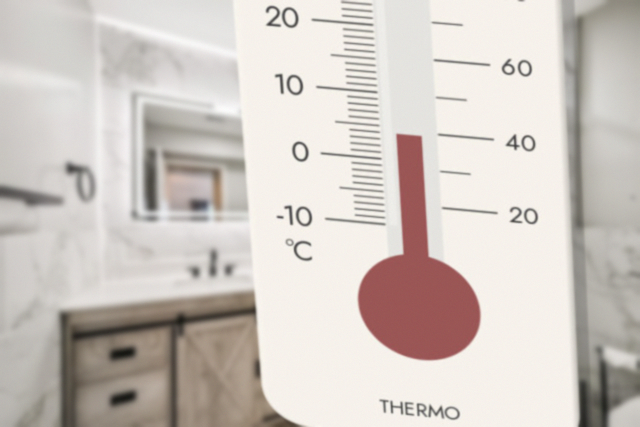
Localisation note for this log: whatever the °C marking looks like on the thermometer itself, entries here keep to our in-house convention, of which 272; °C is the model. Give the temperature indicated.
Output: 4; °C
